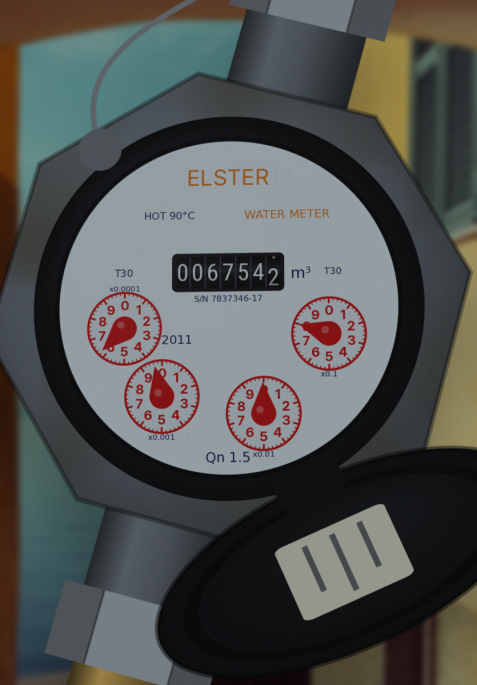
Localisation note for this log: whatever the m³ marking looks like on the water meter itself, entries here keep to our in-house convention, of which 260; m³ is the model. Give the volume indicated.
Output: 67541.7996; m³
